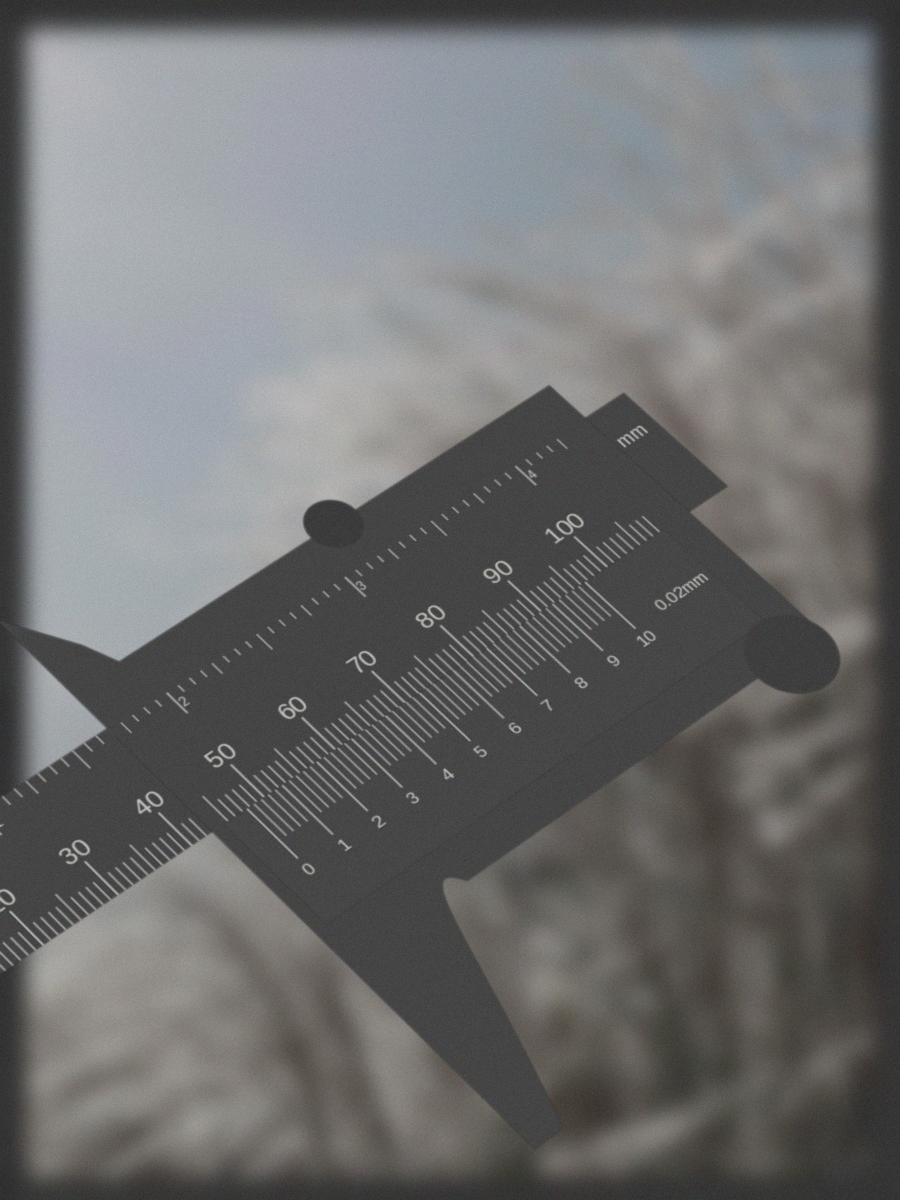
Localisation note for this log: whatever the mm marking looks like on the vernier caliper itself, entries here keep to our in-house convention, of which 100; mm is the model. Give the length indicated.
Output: 47.6; mm
